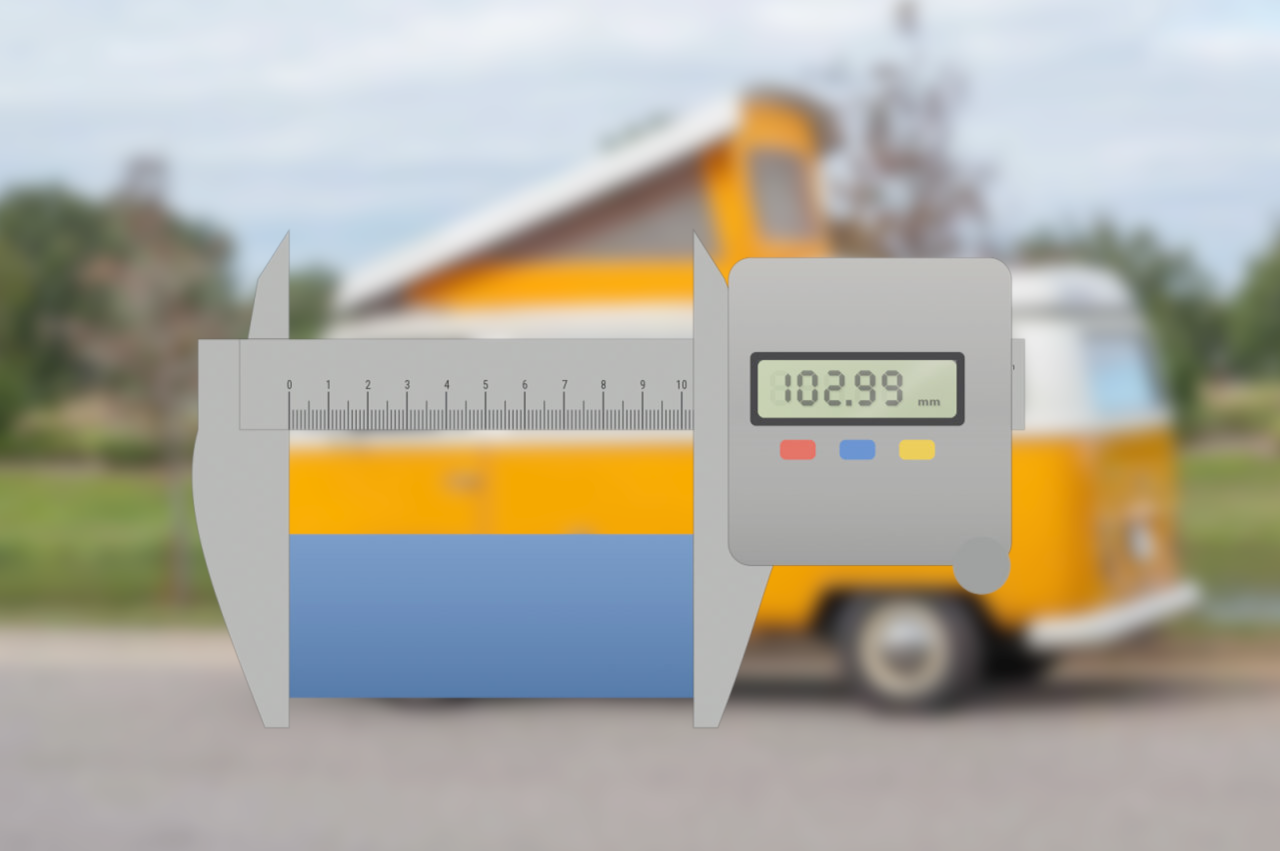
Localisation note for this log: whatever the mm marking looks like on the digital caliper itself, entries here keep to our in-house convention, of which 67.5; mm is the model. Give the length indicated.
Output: 102.99; mm
